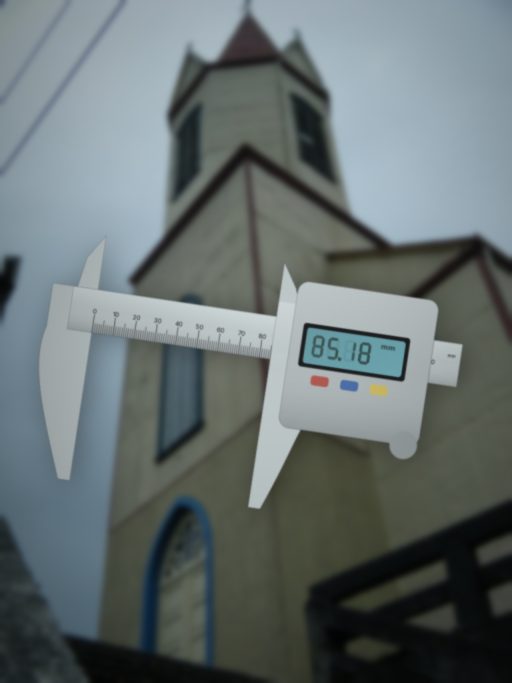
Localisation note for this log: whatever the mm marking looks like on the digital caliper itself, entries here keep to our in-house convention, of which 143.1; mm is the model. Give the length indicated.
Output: 85.18; mm
